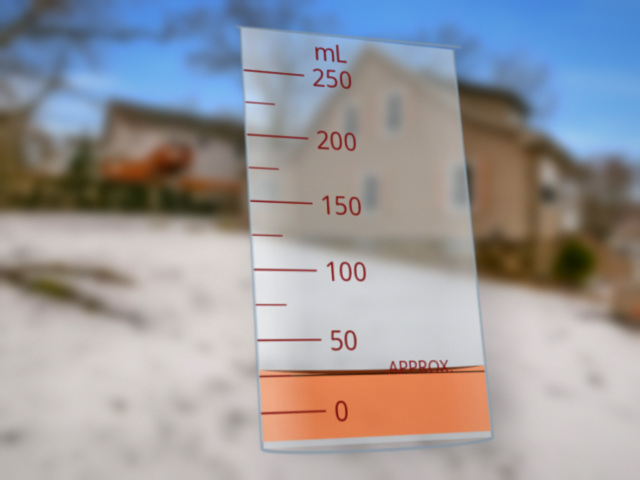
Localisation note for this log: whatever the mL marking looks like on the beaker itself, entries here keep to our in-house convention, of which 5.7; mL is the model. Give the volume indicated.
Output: 25; mL
